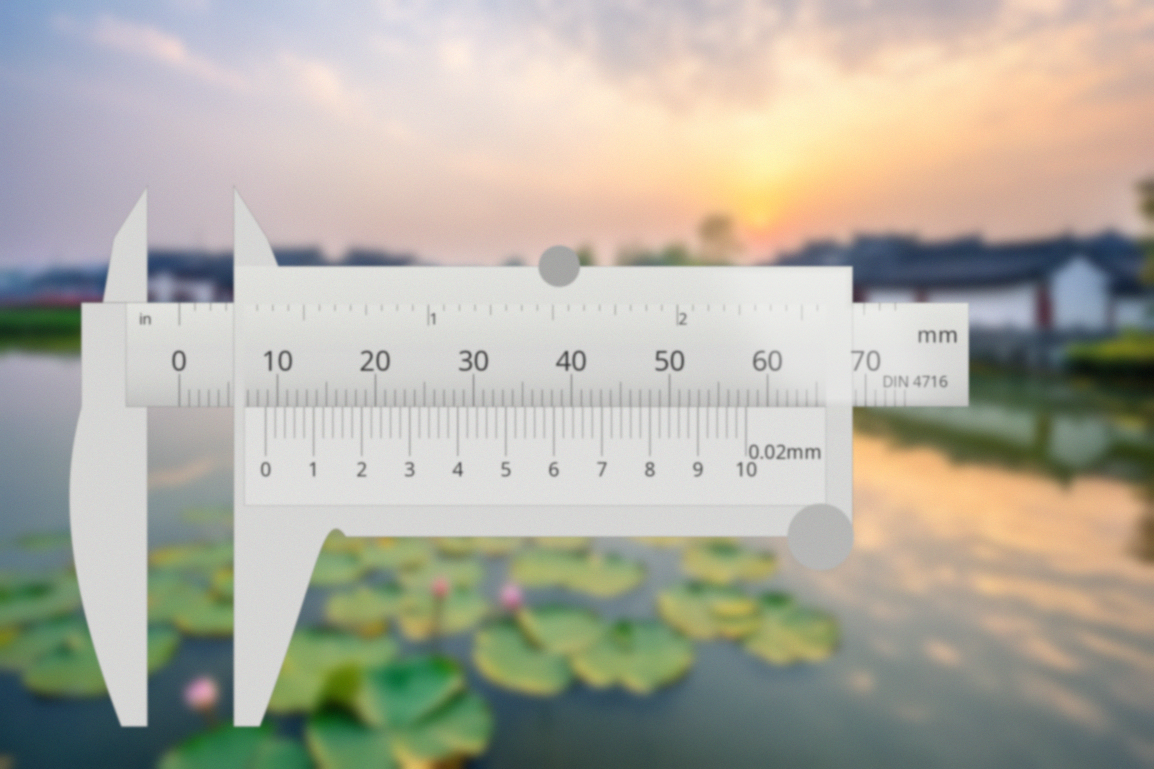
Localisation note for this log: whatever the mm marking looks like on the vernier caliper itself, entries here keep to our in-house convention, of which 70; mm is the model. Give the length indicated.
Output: 8.8; mm
